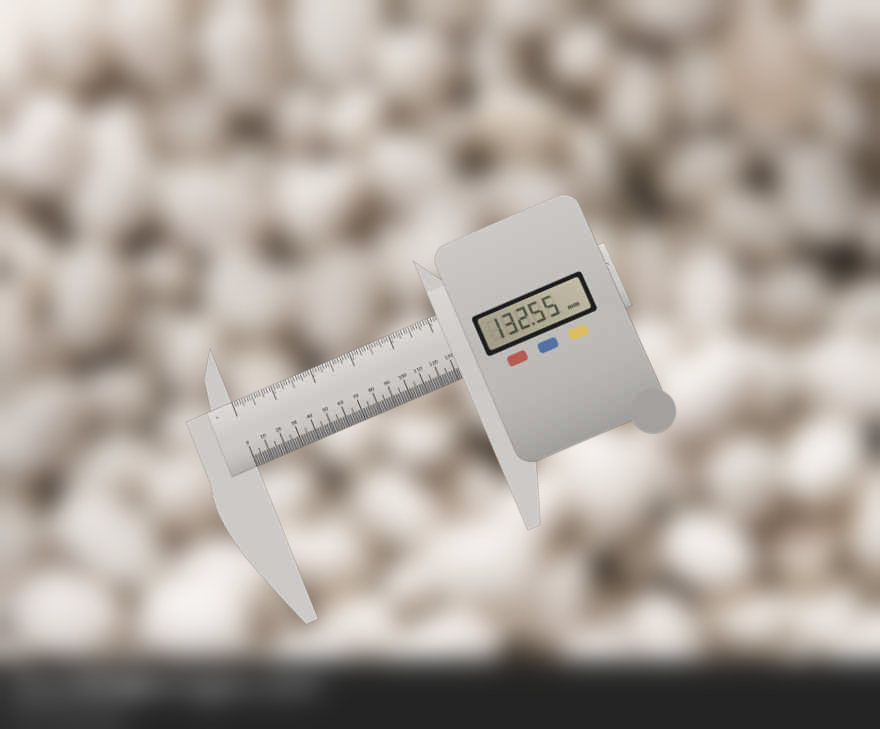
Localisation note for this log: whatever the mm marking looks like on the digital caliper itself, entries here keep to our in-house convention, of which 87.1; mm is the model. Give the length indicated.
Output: 132.55; mm
